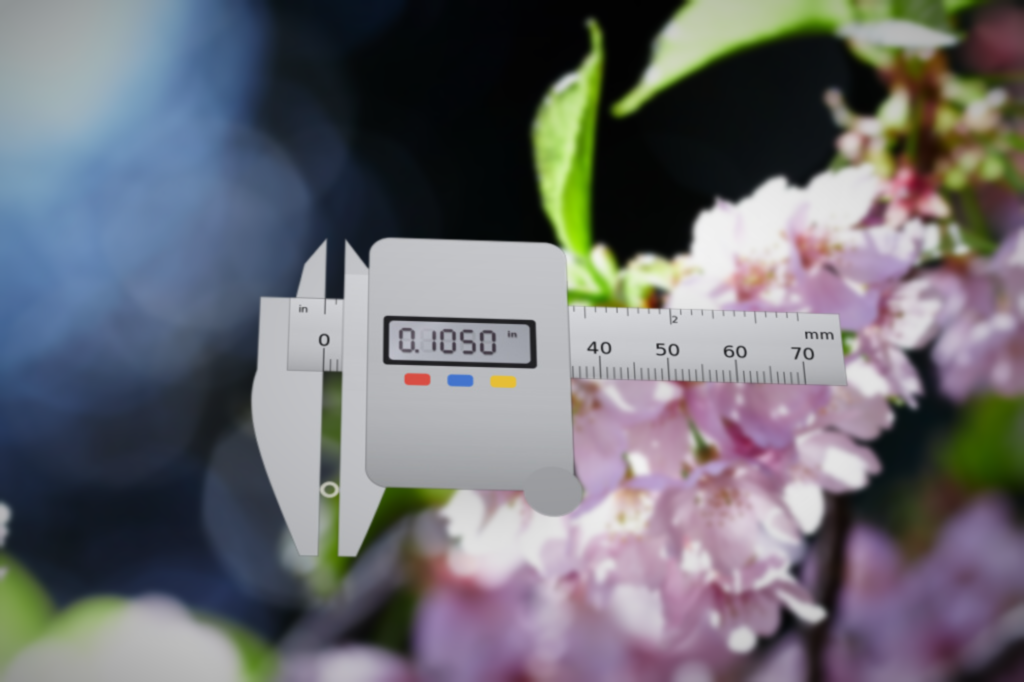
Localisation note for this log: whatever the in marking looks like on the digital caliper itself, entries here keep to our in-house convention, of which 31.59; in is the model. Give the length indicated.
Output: 0.1050; in
